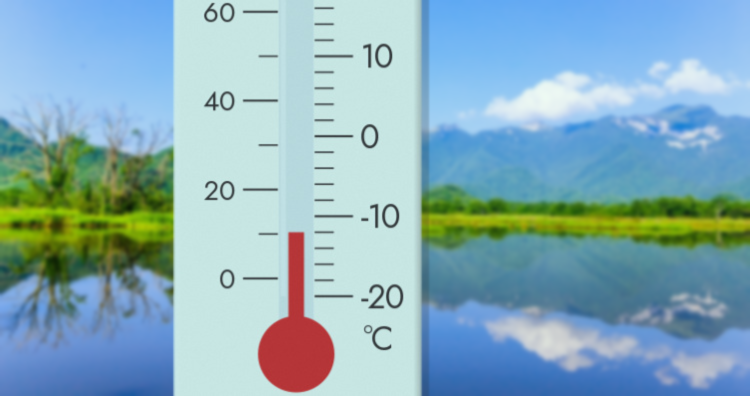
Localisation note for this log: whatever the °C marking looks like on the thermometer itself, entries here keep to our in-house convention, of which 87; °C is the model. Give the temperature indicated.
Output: -12; °C
